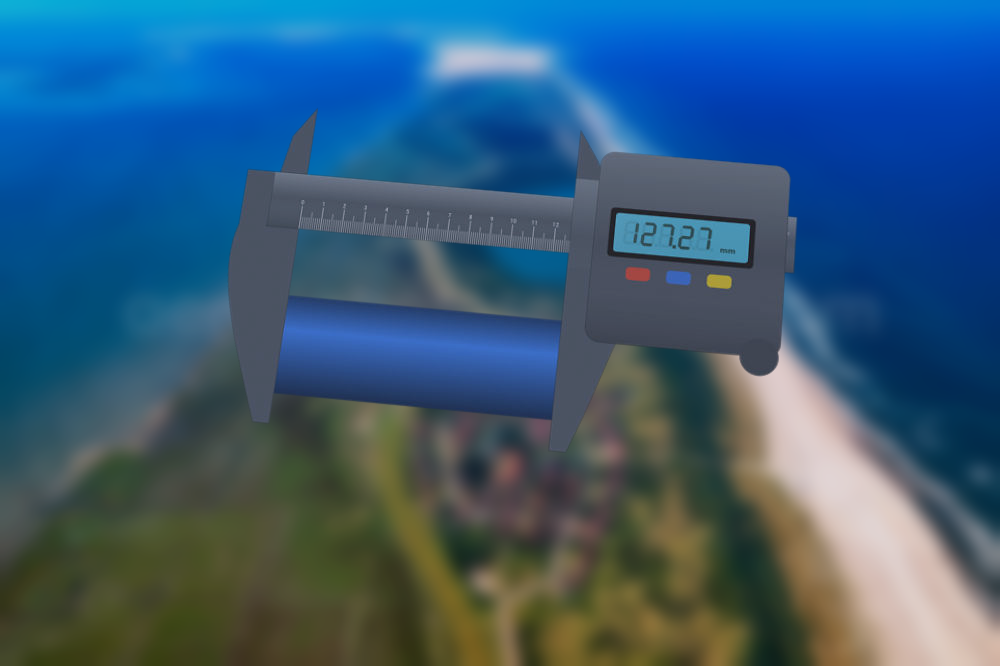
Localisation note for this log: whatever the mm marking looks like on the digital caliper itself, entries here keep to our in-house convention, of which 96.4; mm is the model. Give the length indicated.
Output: 127.27; mm
